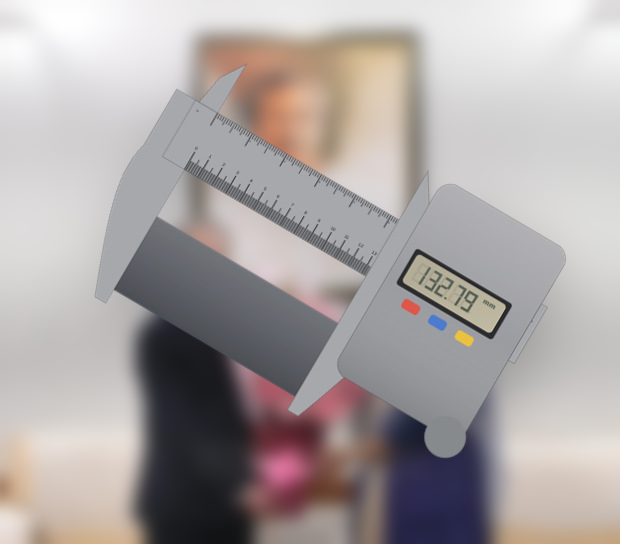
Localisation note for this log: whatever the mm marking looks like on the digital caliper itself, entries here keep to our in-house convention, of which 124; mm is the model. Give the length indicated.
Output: 132.79; mm
